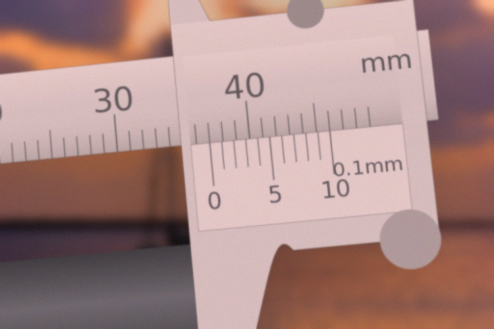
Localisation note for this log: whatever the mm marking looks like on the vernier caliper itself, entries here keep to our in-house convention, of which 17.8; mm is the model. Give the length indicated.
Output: 37.0; mm
